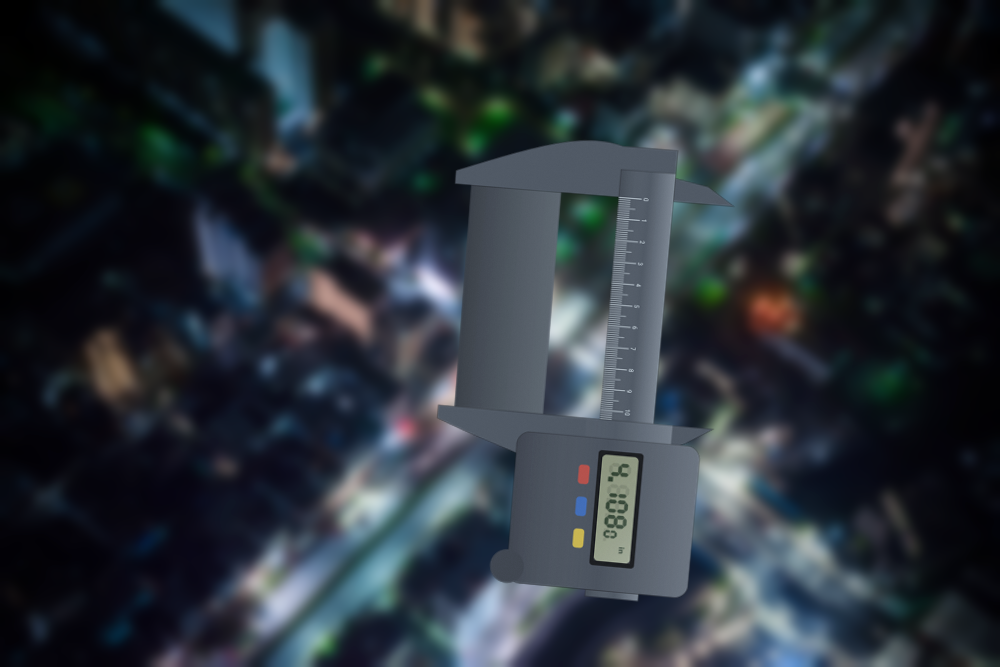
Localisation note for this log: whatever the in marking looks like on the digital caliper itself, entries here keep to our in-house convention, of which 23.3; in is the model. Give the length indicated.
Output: 4.1080; in
